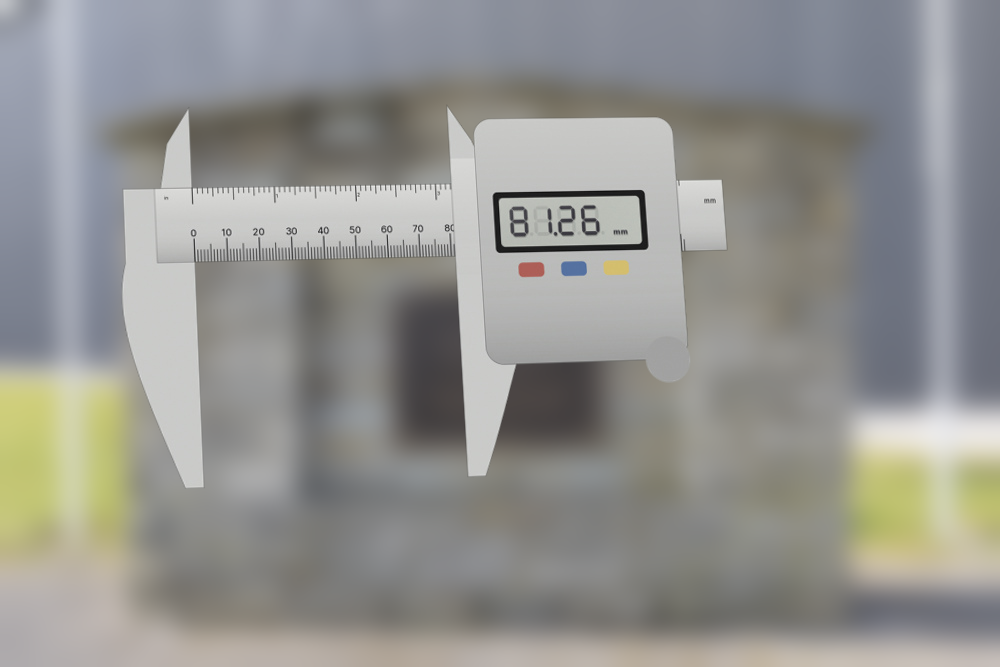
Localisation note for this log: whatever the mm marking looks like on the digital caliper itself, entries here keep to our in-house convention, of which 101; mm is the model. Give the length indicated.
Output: 81.26; mm
